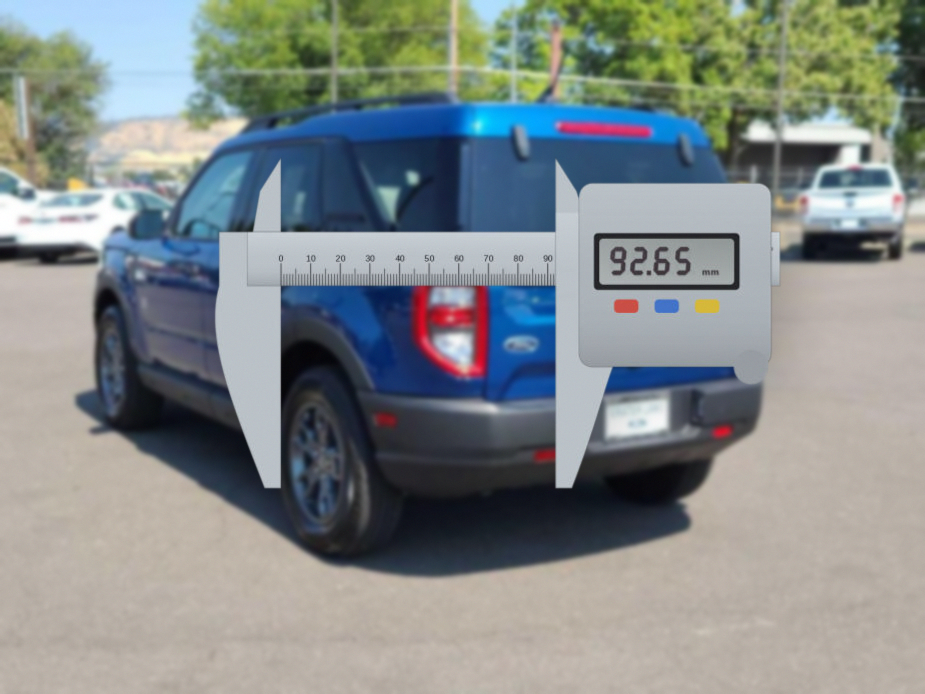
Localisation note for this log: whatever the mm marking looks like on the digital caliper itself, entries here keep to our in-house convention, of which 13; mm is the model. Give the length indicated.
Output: 92.65; mm
